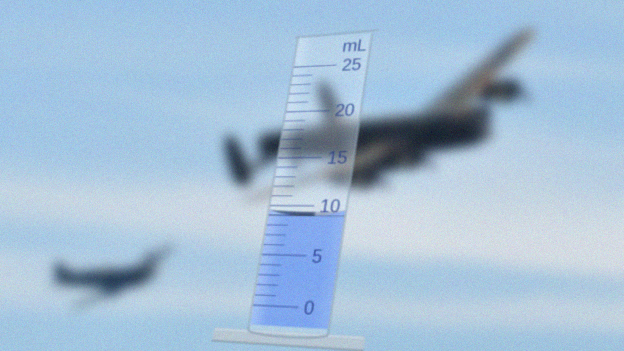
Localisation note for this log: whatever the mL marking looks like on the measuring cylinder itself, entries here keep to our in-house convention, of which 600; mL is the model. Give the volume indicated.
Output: 9; mL
